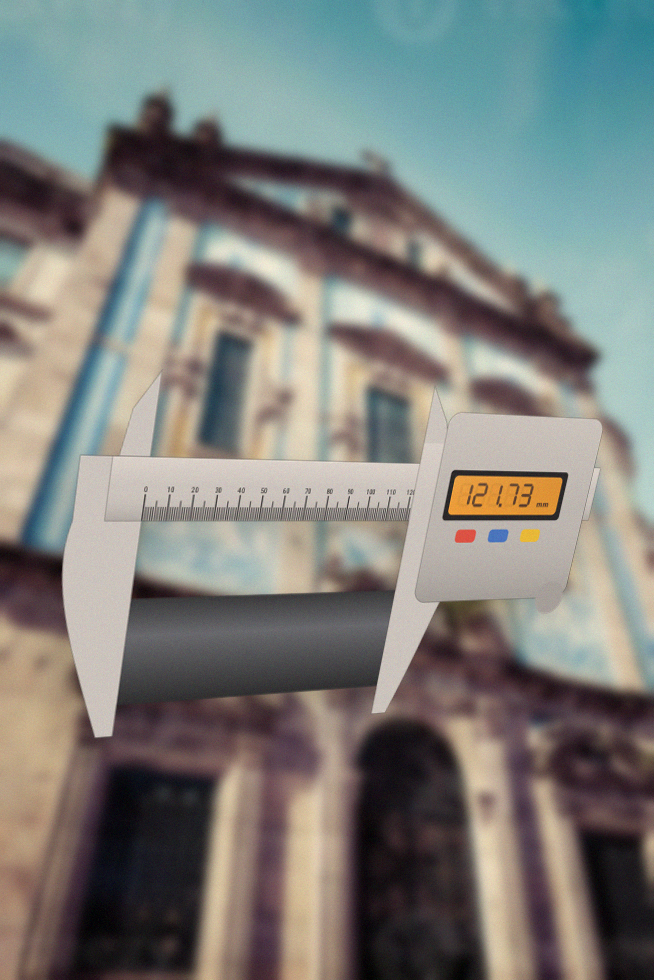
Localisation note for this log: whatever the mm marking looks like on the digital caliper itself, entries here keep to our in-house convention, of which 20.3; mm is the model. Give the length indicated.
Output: 121.73; mm
